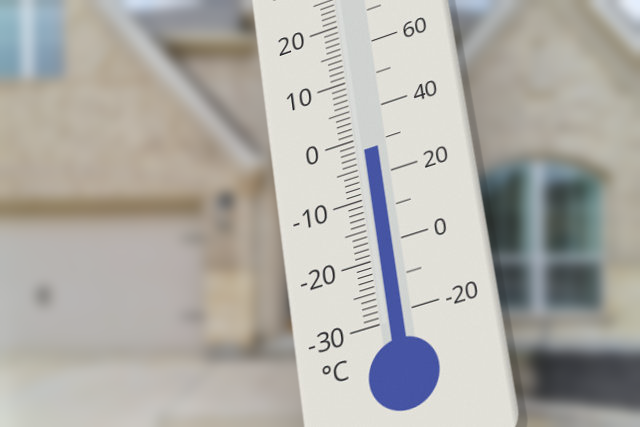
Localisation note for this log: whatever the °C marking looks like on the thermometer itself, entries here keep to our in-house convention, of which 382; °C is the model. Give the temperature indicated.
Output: -2; °C
